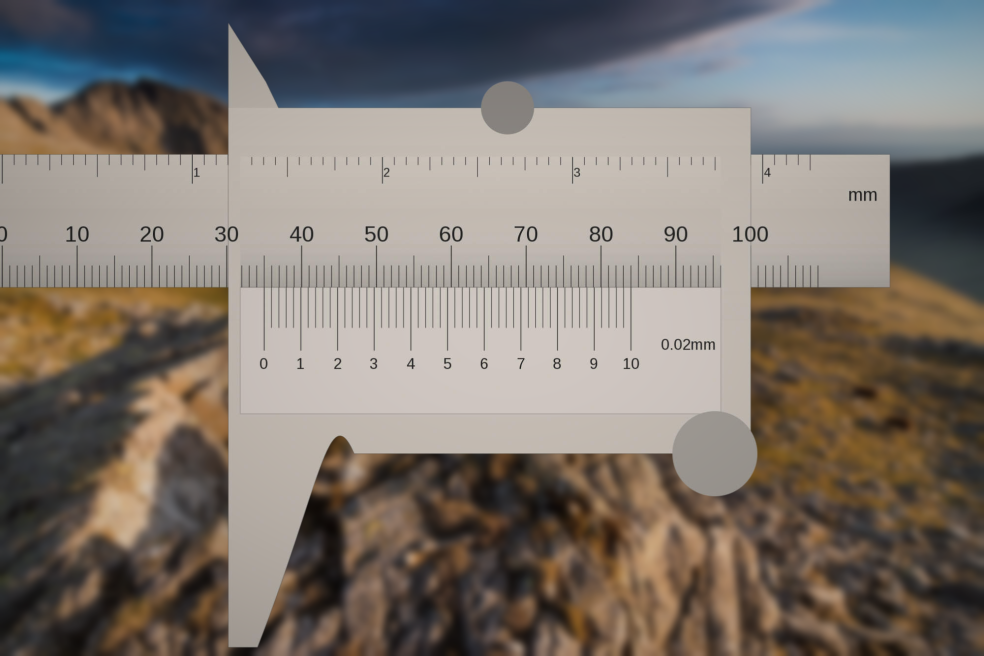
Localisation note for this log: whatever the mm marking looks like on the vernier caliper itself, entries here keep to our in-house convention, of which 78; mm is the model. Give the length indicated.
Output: 35.0; mm
